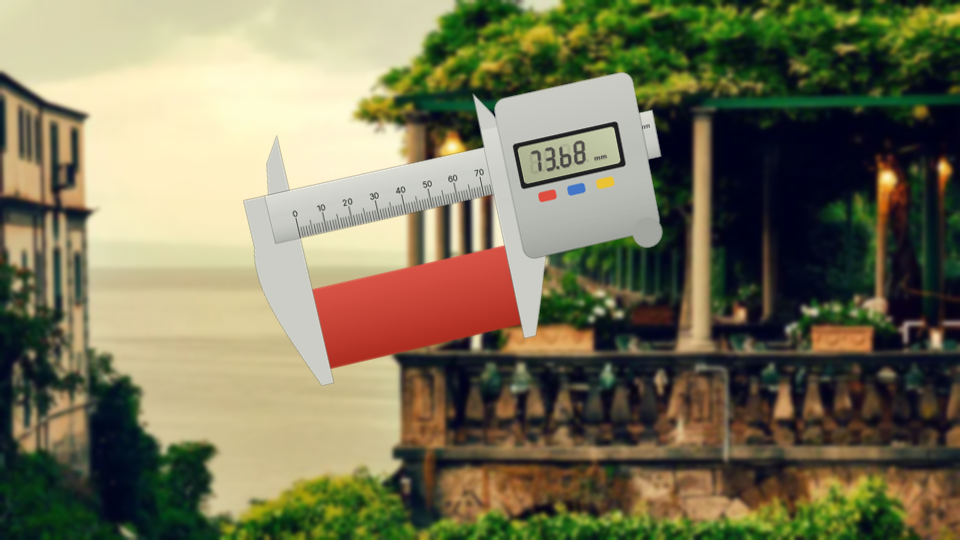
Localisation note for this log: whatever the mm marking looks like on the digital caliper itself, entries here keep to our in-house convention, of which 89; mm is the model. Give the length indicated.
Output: 73.68; mm
